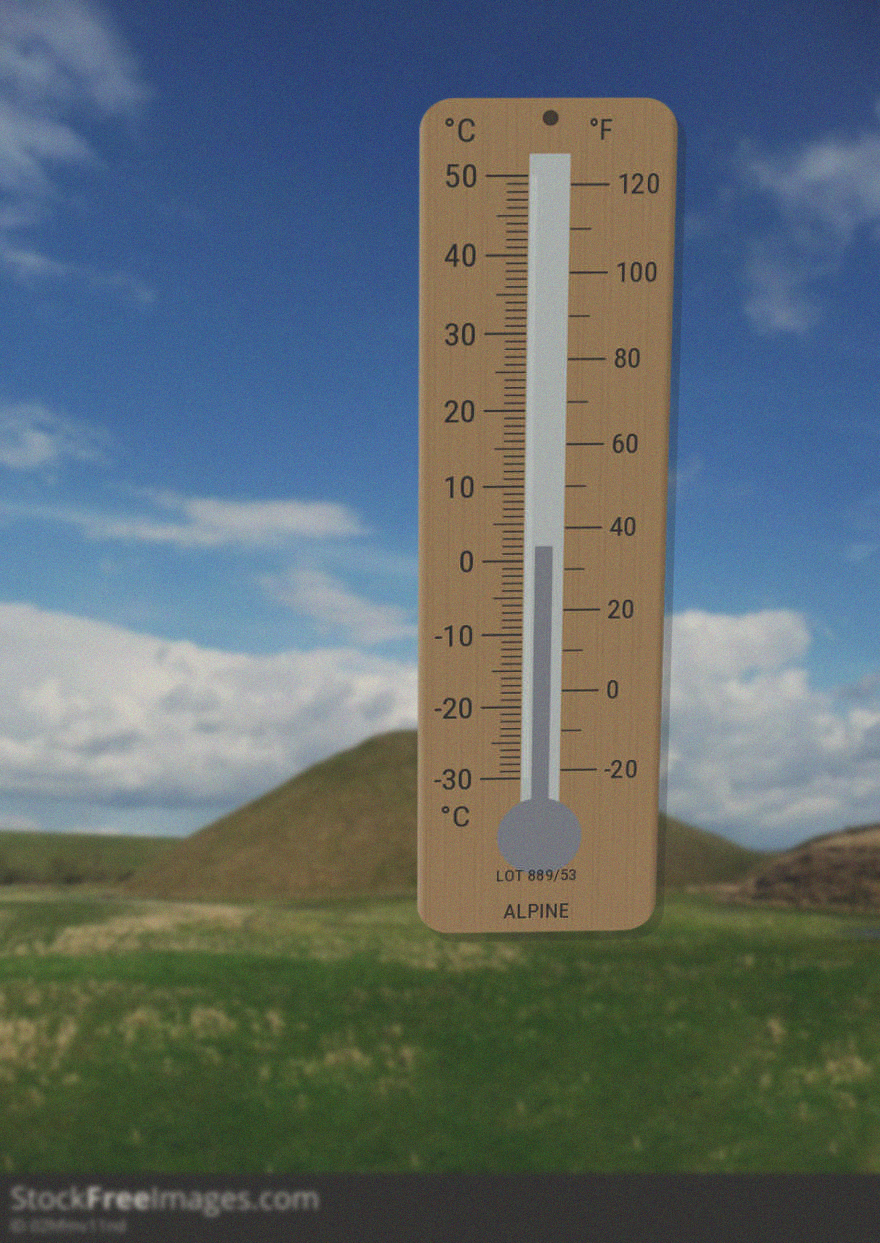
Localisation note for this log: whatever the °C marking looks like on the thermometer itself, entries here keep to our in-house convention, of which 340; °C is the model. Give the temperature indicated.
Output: 2; °C
